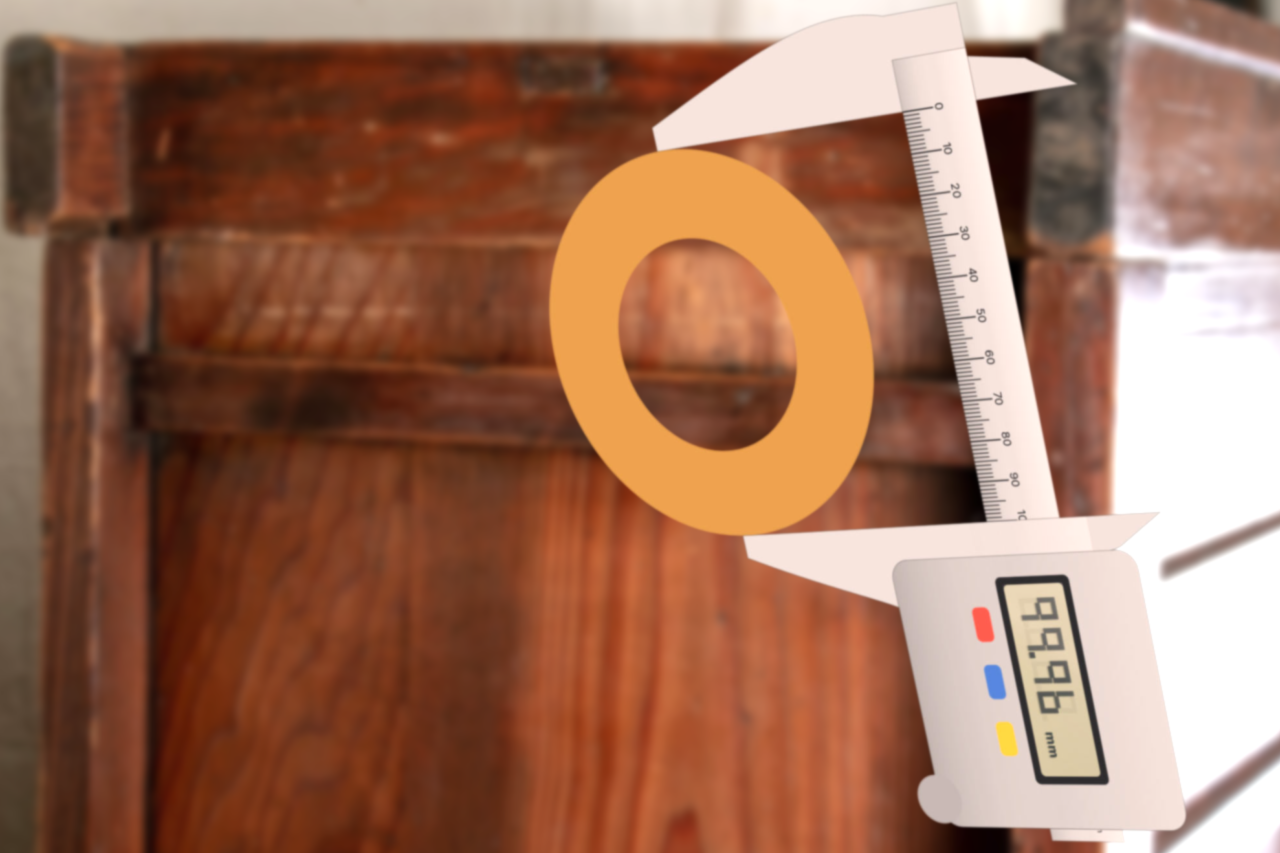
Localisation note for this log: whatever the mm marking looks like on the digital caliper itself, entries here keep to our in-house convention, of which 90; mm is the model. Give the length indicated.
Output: 99.96; mm
